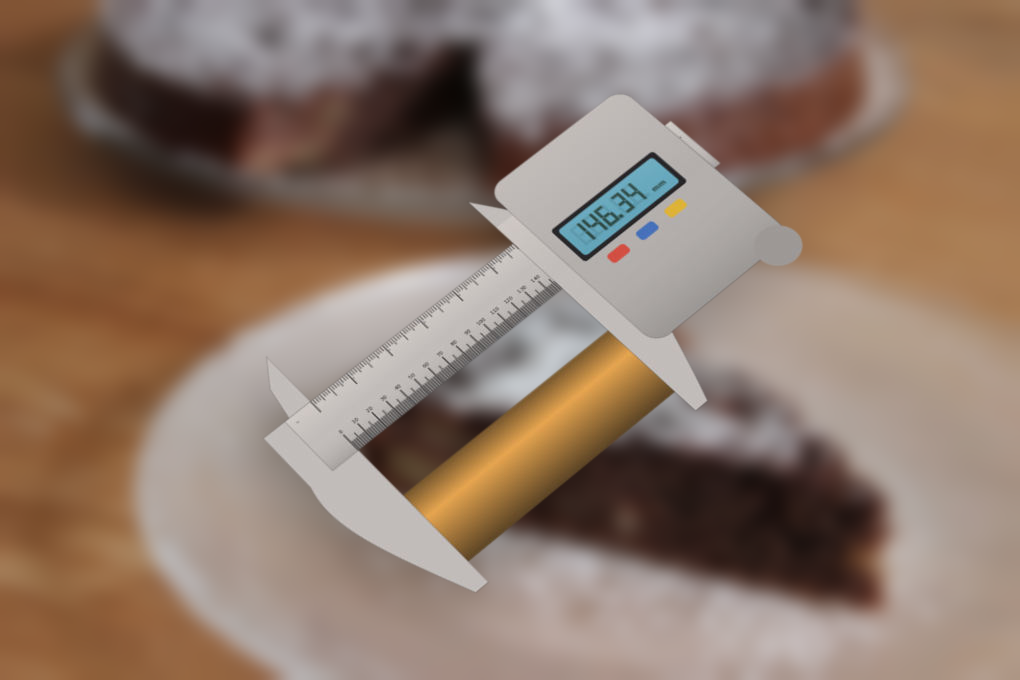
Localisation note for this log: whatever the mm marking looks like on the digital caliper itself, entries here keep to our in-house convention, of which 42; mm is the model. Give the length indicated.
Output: 146.34; mm
